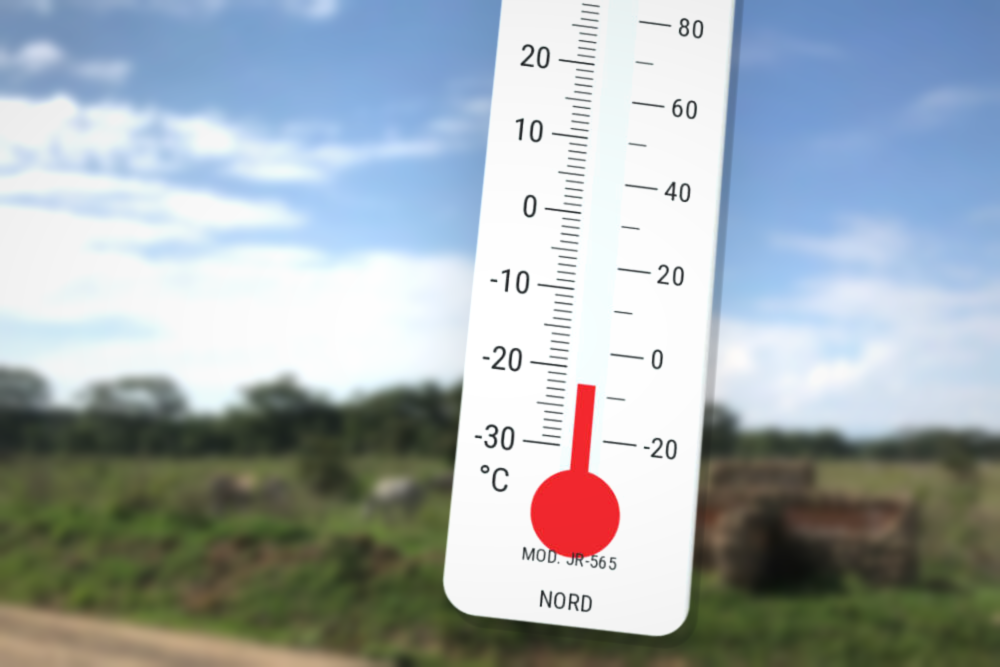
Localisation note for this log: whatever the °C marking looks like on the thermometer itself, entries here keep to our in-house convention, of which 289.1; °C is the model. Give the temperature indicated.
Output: -22; °C
